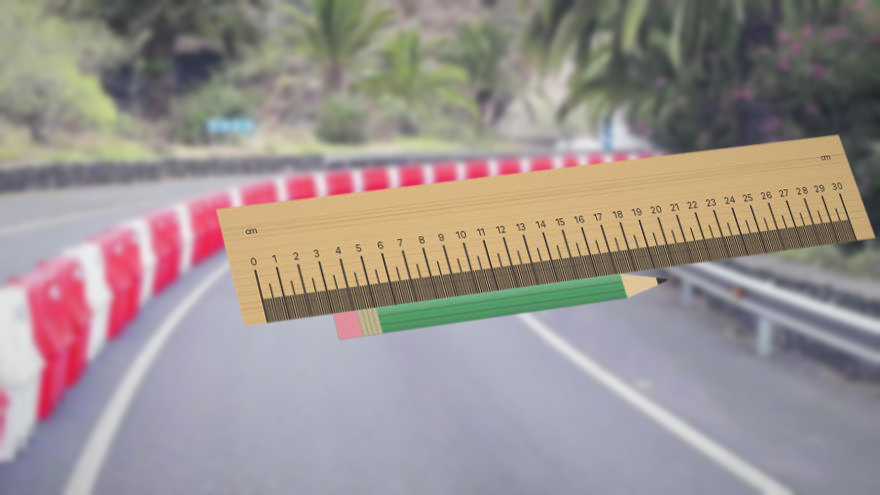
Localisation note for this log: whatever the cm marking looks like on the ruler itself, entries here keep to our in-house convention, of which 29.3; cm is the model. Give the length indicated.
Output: 16.5; cm
